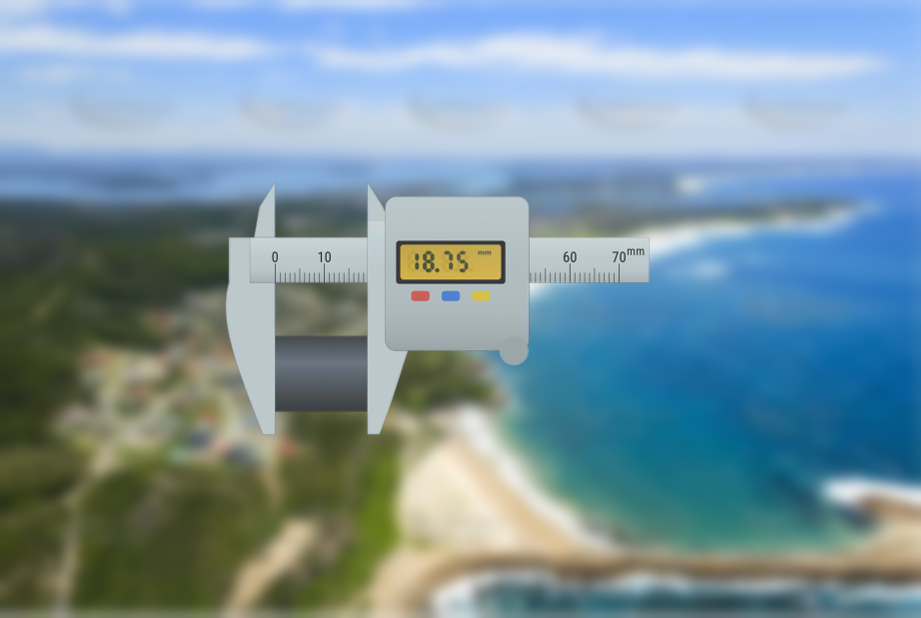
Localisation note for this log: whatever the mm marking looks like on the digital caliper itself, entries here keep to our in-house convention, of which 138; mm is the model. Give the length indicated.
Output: 18.75; mm
